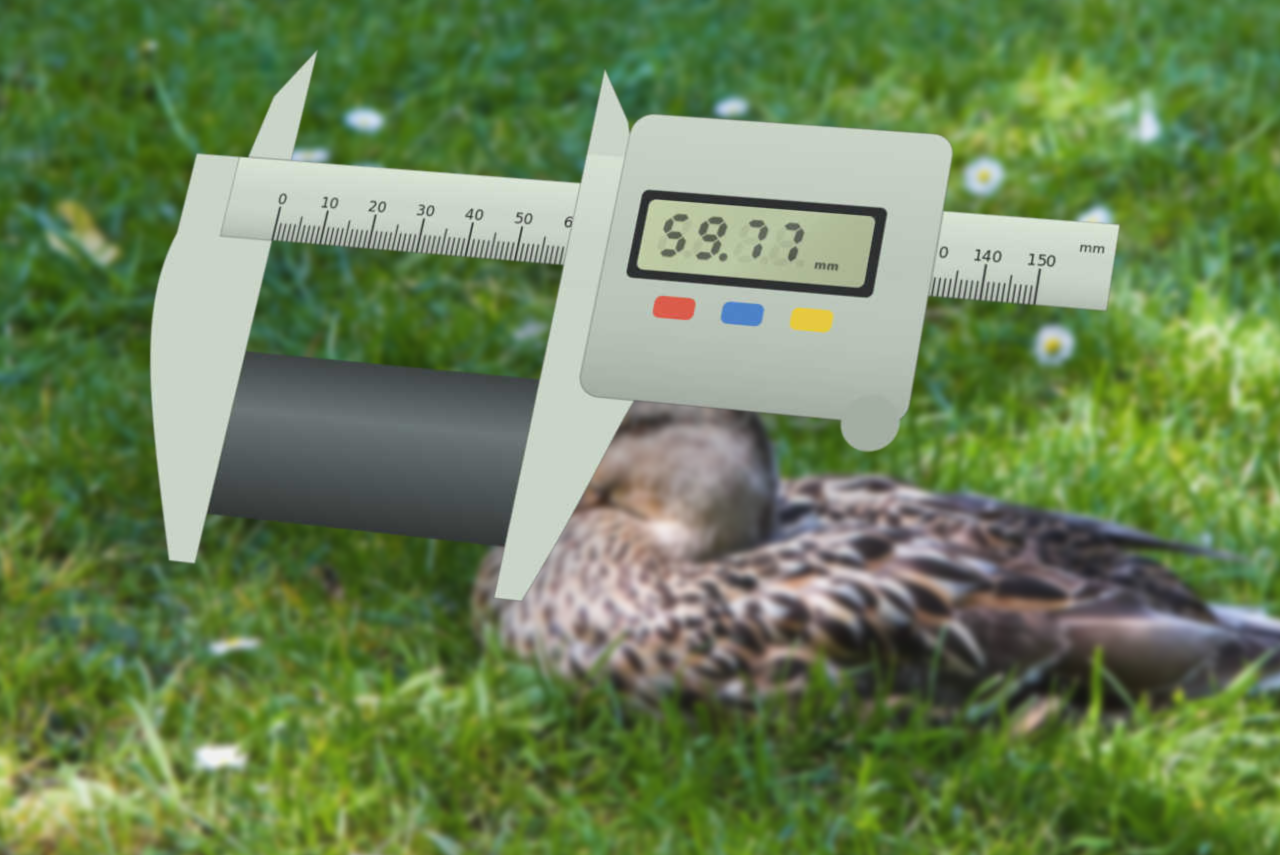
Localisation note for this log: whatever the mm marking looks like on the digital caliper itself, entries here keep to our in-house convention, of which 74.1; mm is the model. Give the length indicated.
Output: 59.77; mm
